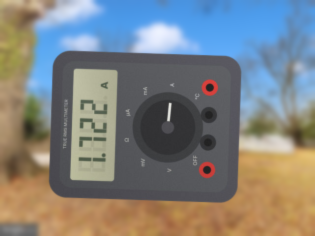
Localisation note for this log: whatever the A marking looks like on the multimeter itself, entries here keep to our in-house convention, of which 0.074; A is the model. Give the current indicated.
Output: 1.722; A
